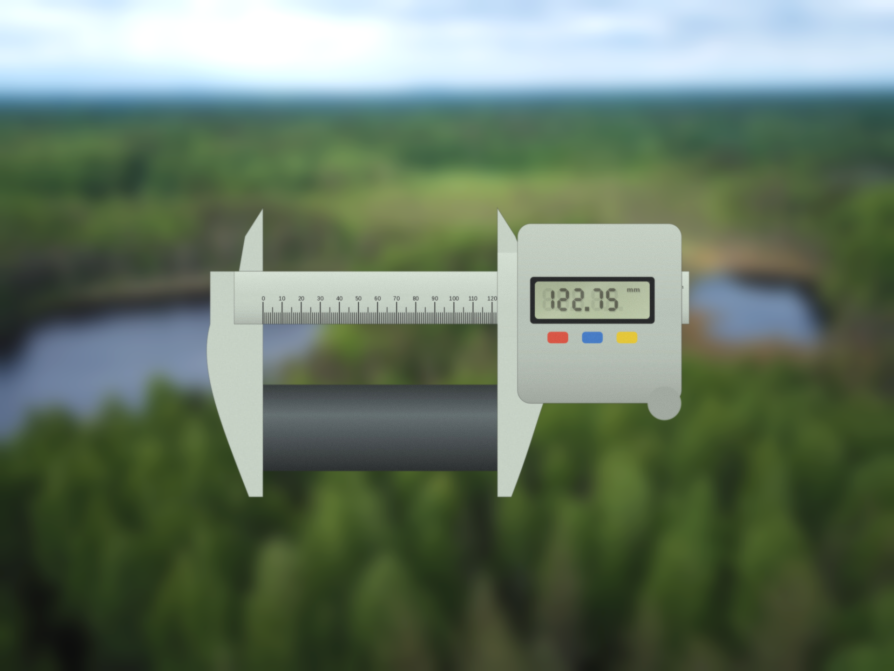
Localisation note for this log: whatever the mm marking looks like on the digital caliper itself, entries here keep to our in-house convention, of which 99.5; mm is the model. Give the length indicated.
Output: 122.75; mm
